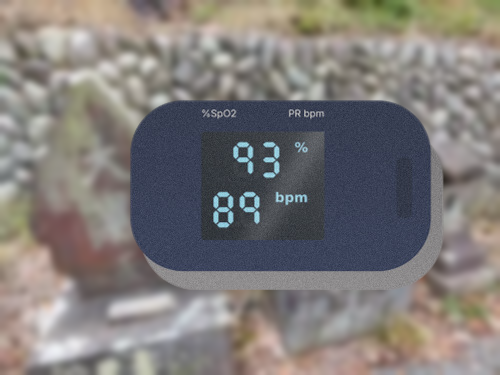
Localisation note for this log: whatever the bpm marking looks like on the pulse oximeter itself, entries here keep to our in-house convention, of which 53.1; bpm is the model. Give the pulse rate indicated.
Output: 89; bpm
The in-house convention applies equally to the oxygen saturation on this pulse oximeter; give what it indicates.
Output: 93; %
